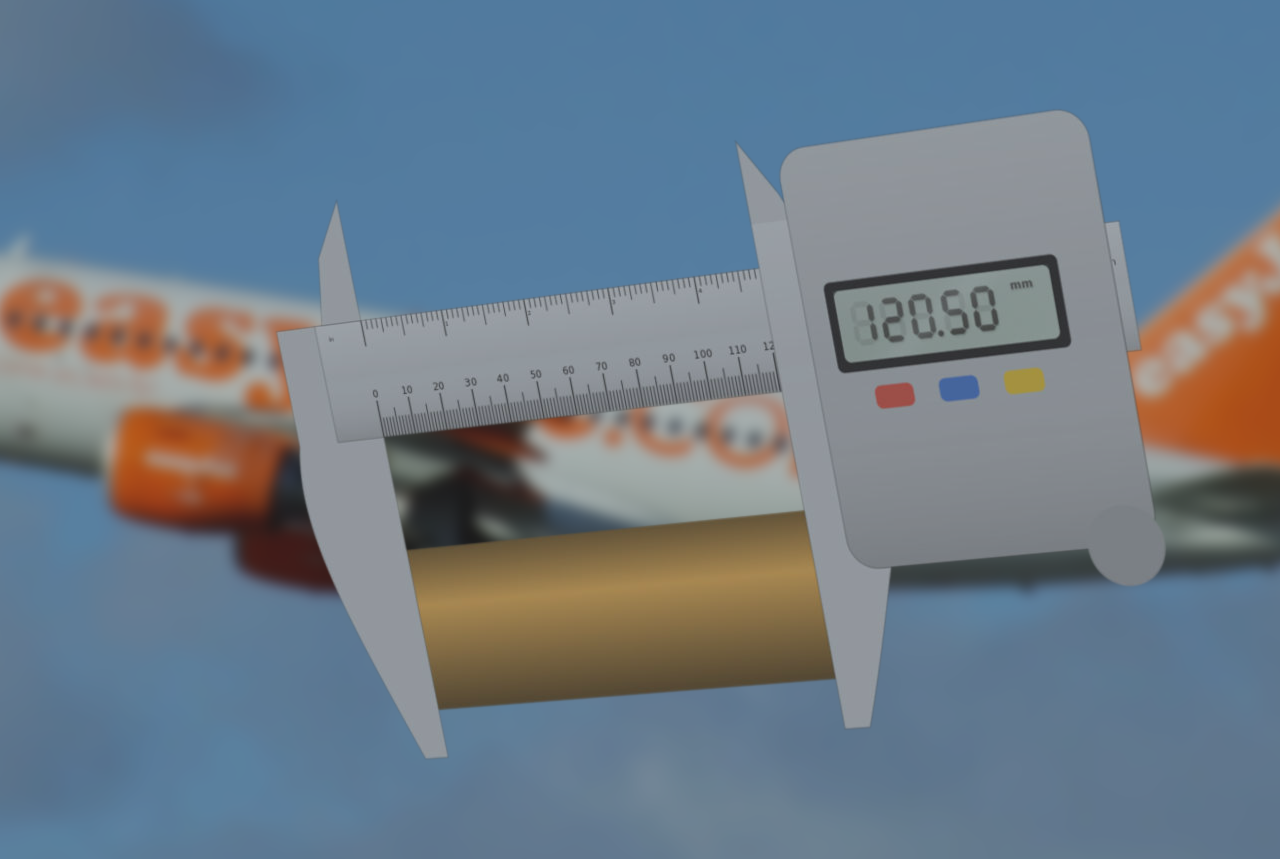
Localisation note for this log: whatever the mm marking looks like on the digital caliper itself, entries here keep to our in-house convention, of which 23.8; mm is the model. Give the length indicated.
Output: 120.50; mm
